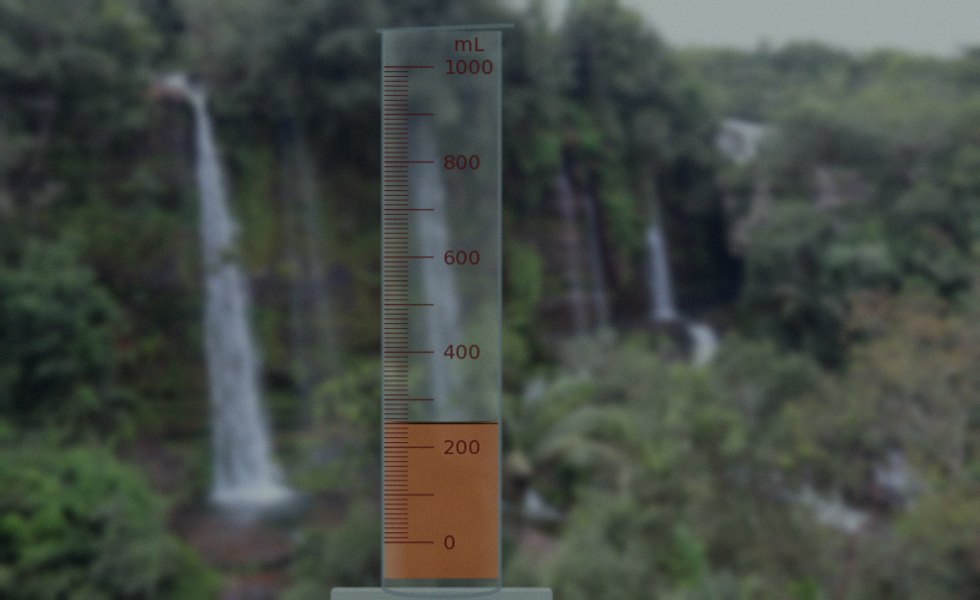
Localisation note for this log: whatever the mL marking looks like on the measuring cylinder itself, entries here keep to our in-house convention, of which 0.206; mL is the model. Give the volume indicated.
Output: 250; mL
